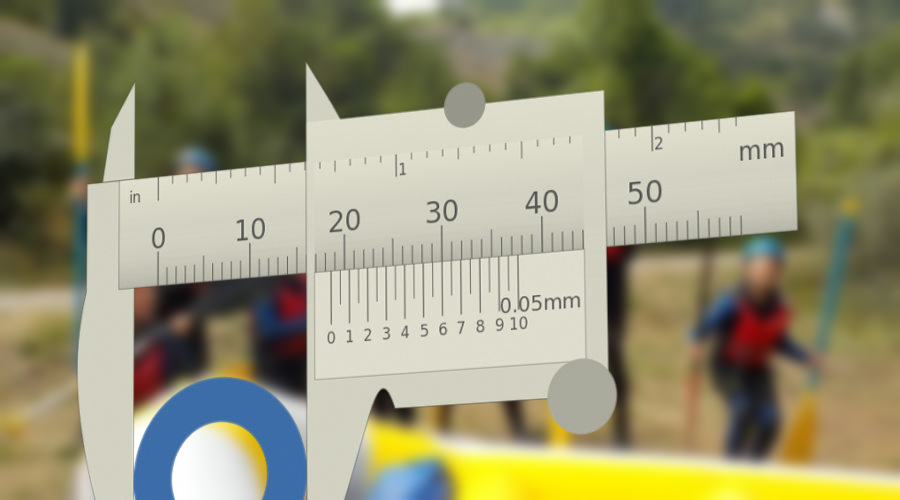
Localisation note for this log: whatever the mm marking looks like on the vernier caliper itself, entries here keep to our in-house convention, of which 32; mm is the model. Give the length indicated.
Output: 18.6; mm
